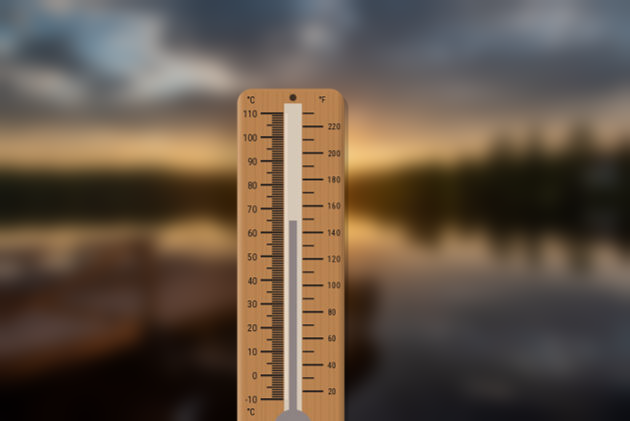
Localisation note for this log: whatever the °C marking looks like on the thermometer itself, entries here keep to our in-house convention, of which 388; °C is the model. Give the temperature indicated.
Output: 65; °C
